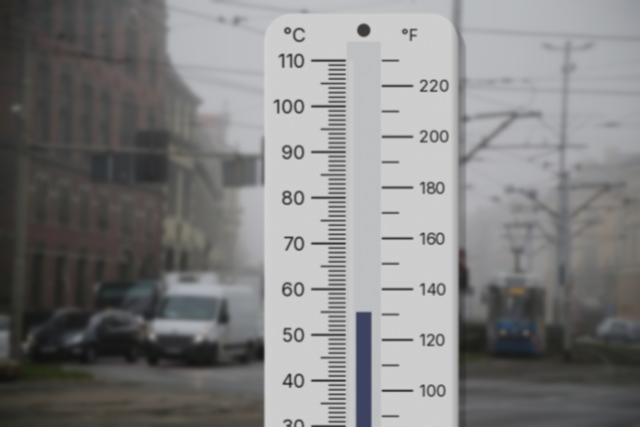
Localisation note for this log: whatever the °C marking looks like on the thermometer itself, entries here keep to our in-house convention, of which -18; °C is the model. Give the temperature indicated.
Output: 55; °C
